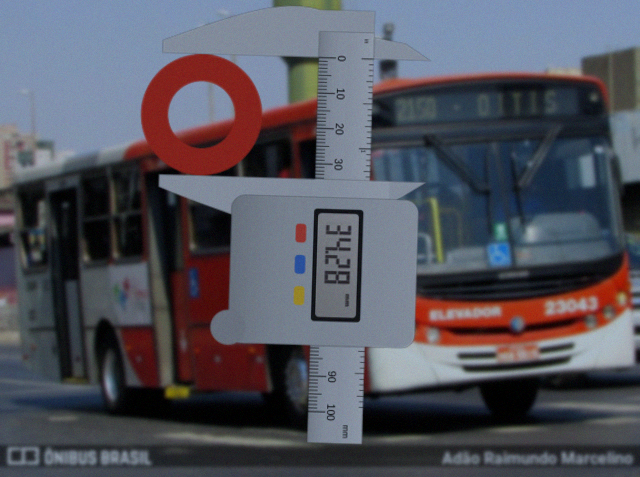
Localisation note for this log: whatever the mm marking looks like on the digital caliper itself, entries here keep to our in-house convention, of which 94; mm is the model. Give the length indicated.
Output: 34.28; mm
